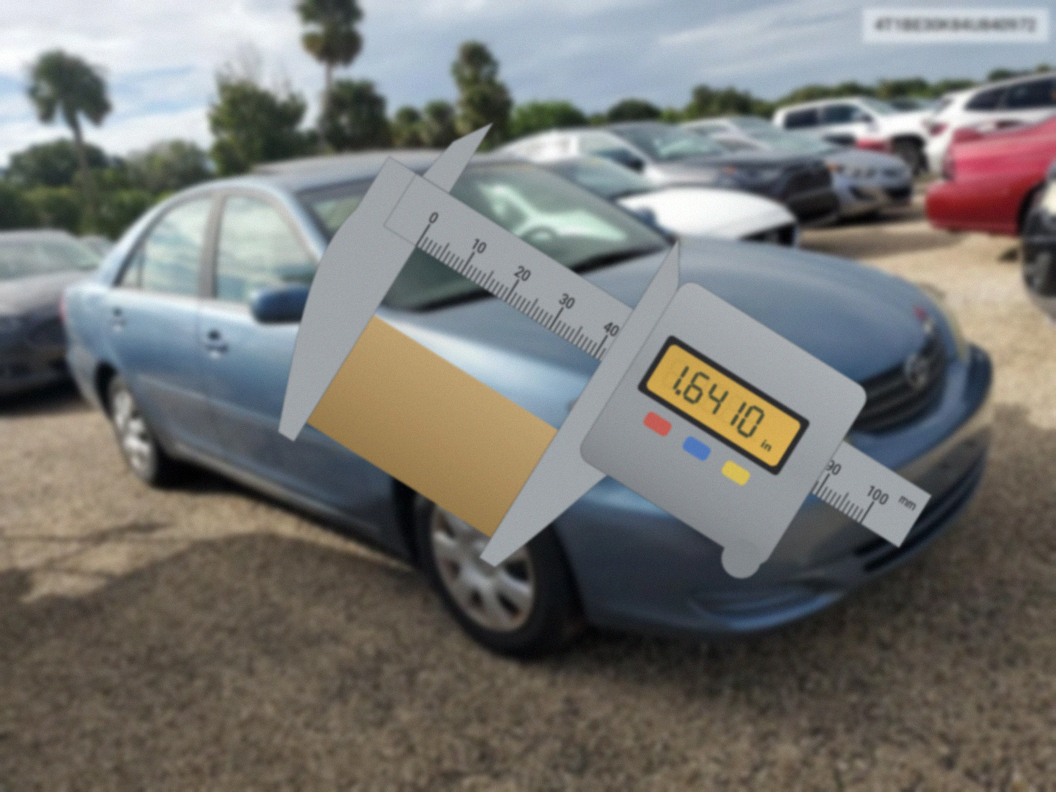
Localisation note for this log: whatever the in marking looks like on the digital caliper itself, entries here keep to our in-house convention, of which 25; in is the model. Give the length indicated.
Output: 1.6410; in
